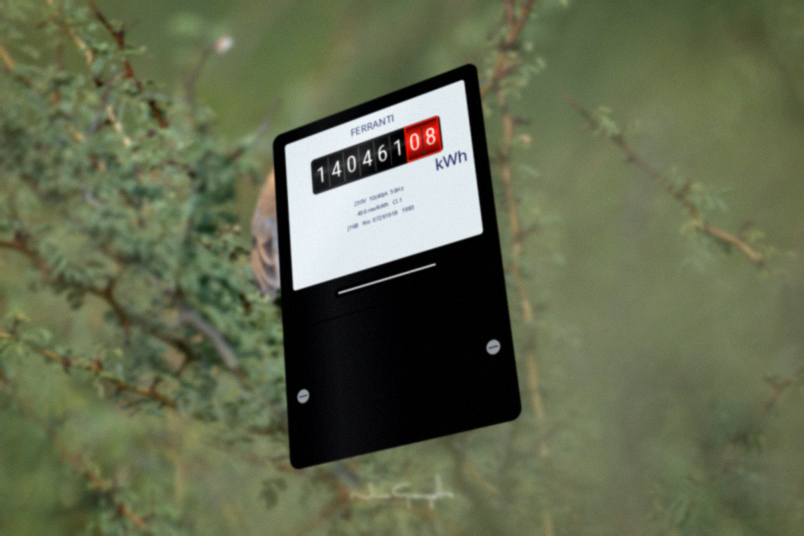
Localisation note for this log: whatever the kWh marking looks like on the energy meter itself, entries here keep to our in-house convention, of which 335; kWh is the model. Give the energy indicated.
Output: 140461.08; kWh
